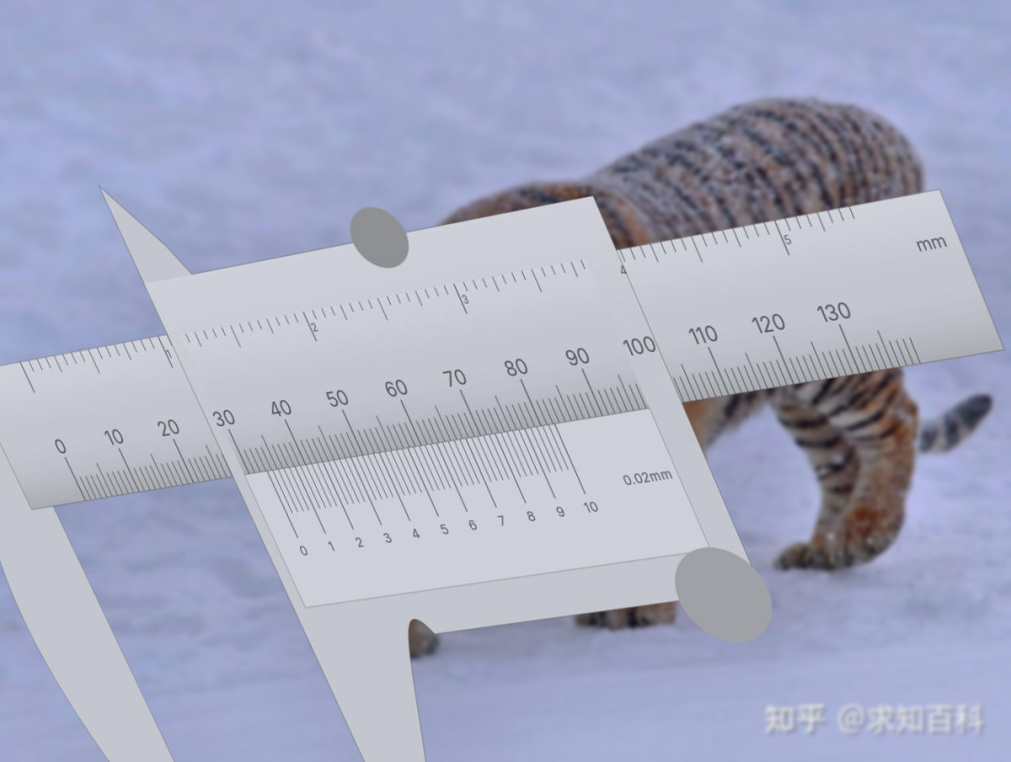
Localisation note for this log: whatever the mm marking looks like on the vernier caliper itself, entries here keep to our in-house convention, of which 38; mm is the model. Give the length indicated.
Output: 33.2; mm
